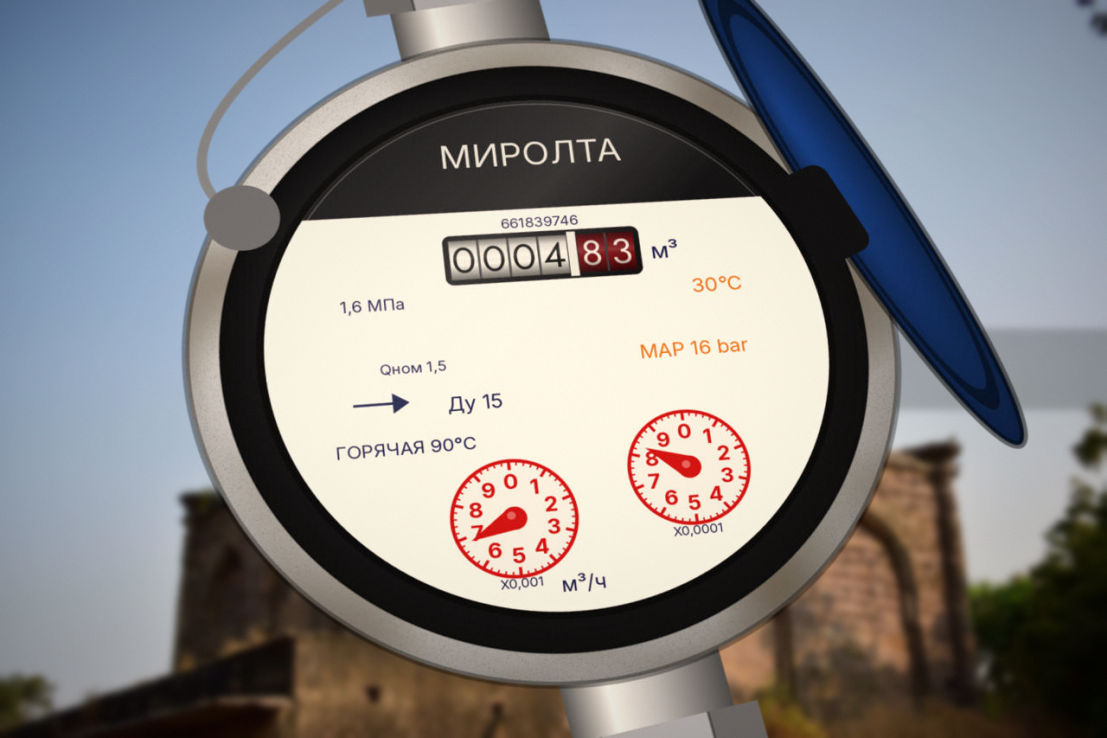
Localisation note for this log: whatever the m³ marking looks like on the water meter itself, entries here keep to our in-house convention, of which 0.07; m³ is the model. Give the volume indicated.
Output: 4.8368; m³
